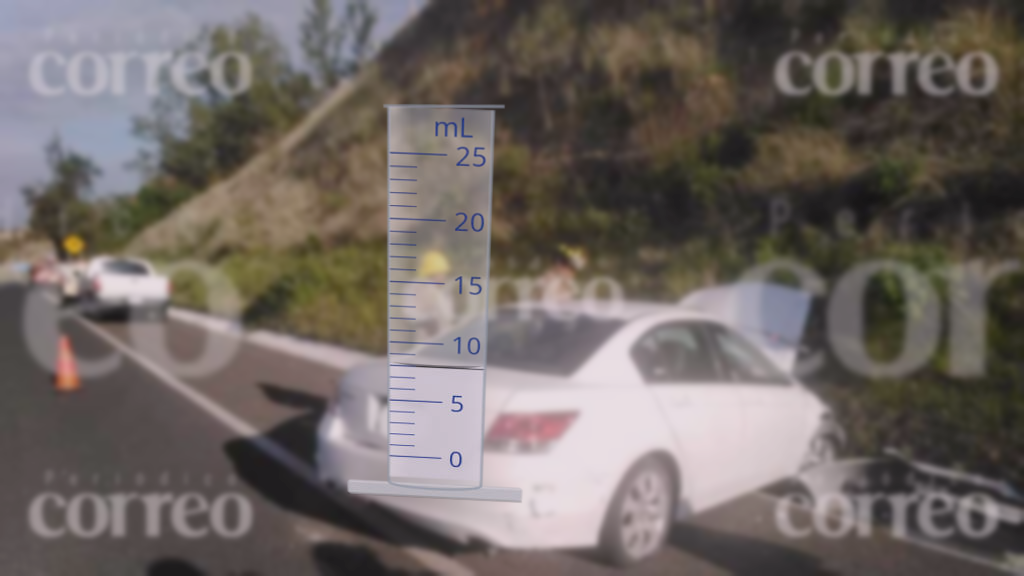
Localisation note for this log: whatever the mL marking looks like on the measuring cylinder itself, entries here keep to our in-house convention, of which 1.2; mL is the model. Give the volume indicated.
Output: 8; mL
